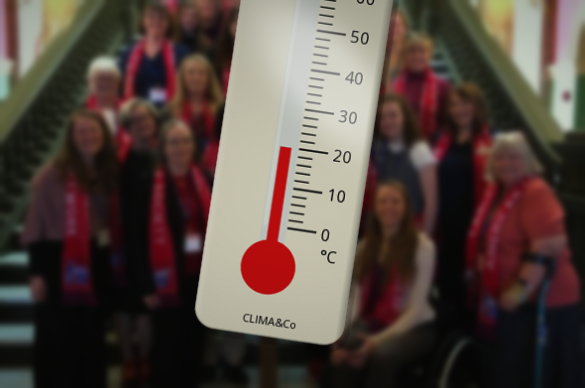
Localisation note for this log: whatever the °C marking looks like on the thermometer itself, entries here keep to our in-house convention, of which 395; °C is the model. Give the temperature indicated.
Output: 20; °C
